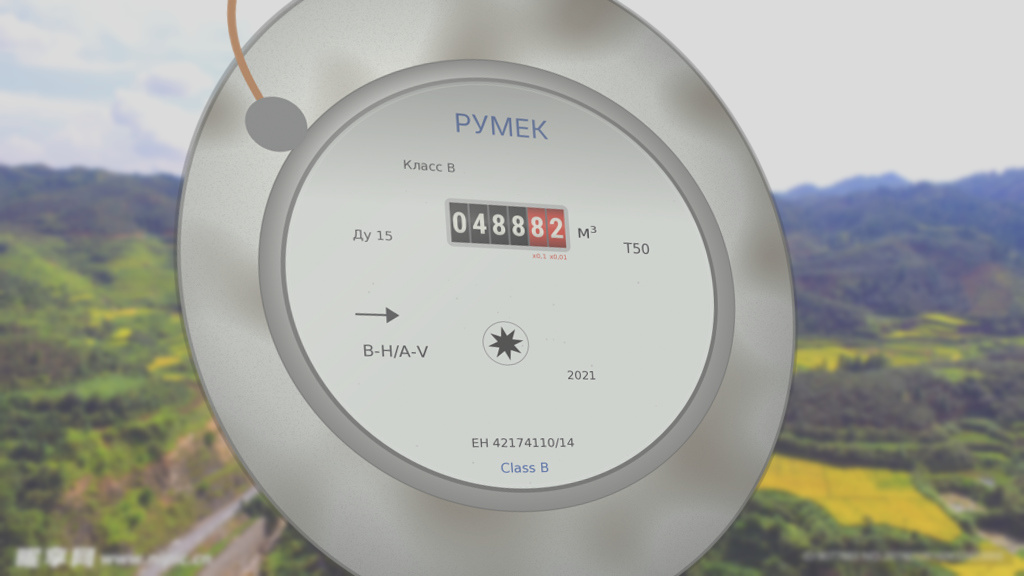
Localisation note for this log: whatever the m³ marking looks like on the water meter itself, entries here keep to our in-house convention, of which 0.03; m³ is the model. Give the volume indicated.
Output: 488.82; m³
